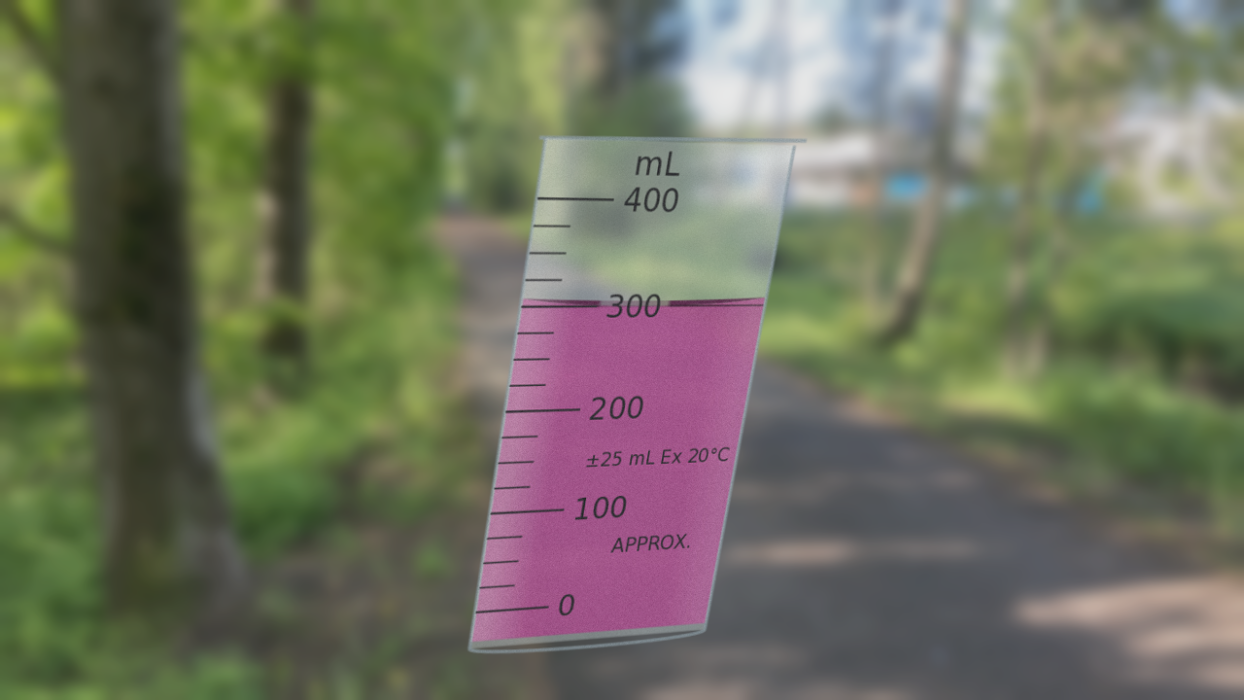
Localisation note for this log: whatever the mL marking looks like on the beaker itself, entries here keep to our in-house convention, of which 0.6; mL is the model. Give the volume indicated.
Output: 300; mL
